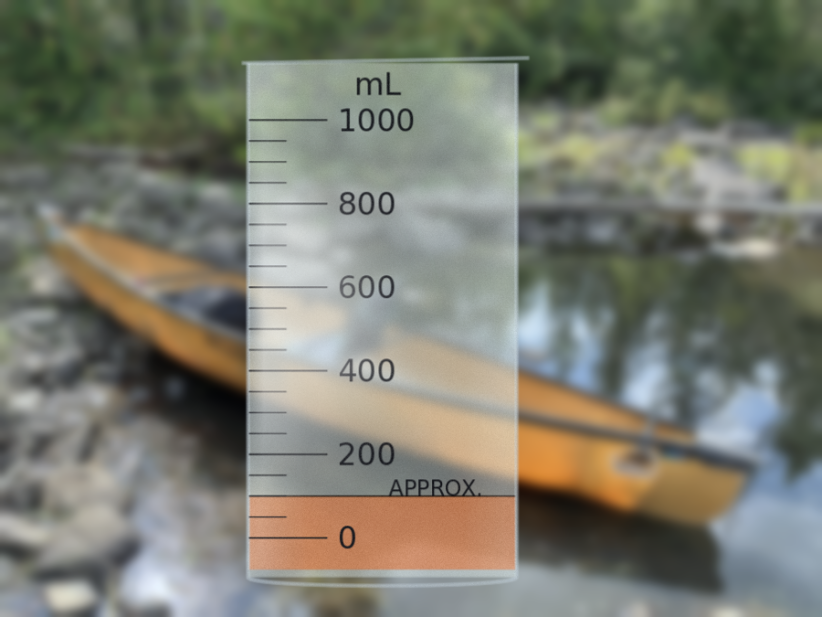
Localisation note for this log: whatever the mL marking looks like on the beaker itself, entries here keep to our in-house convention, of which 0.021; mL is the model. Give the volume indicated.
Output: 100; mL
